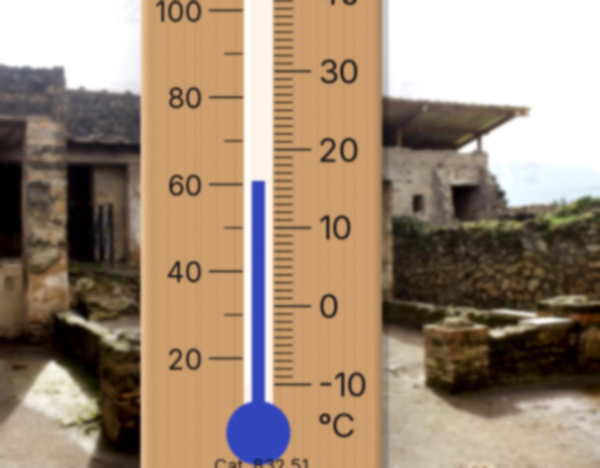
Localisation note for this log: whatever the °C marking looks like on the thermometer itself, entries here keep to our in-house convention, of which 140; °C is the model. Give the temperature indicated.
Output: 16; °C
